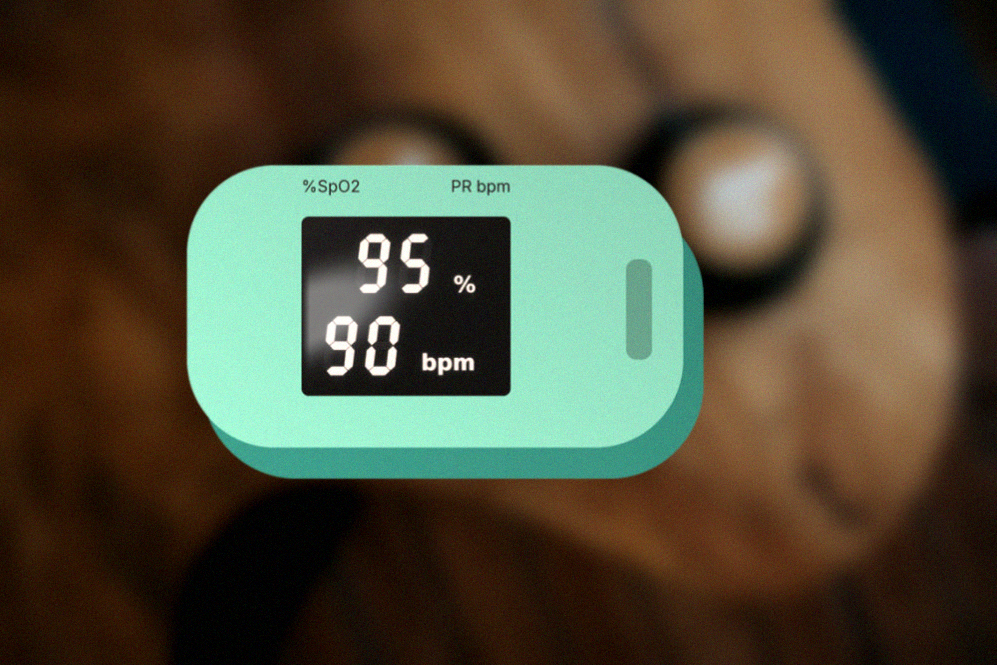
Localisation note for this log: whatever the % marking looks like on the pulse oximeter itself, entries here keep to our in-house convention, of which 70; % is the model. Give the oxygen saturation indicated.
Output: 95; %
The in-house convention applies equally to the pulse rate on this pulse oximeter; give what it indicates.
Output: 90; bpm
